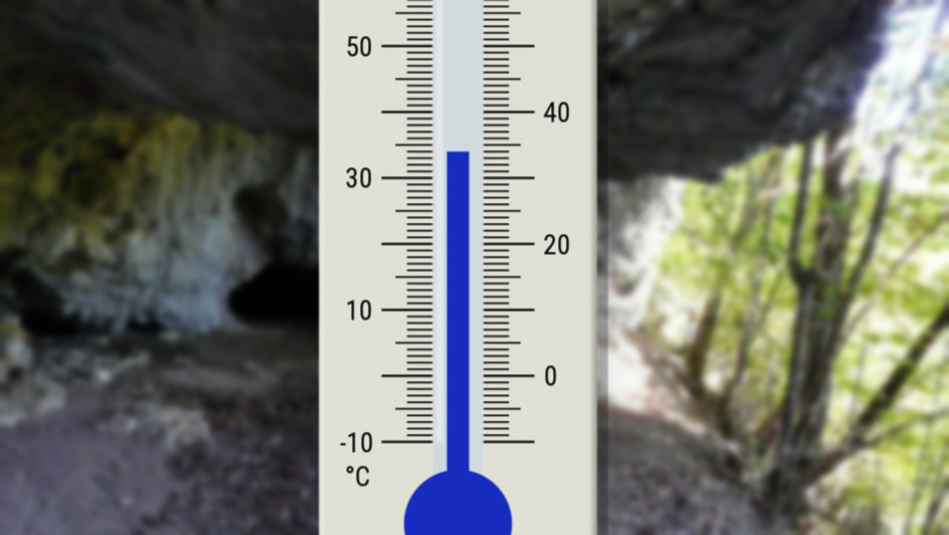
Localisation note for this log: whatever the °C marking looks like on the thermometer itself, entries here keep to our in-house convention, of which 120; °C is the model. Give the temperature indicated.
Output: 34; °C
